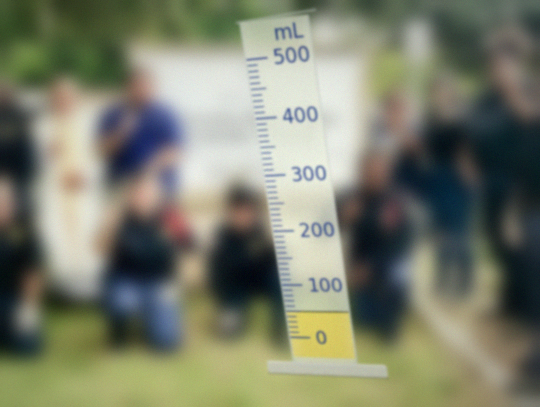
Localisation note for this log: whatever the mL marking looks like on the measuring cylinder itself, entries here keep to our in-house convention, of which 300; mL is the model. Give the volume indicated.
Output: 50; mL
